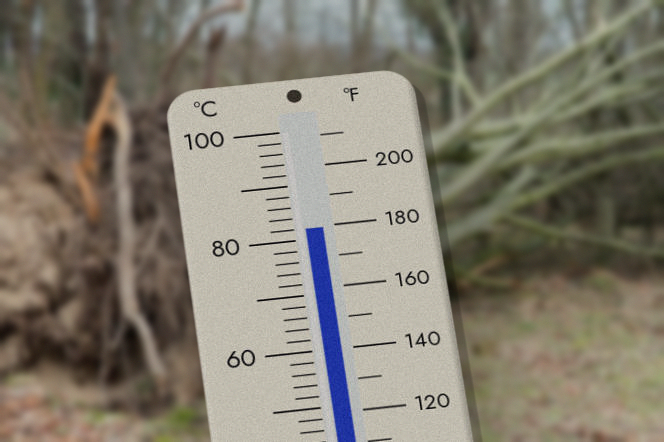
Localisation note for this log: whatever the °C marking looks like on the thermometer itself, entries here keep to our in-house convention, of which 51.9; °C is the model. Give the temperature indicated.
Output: 82; °C
